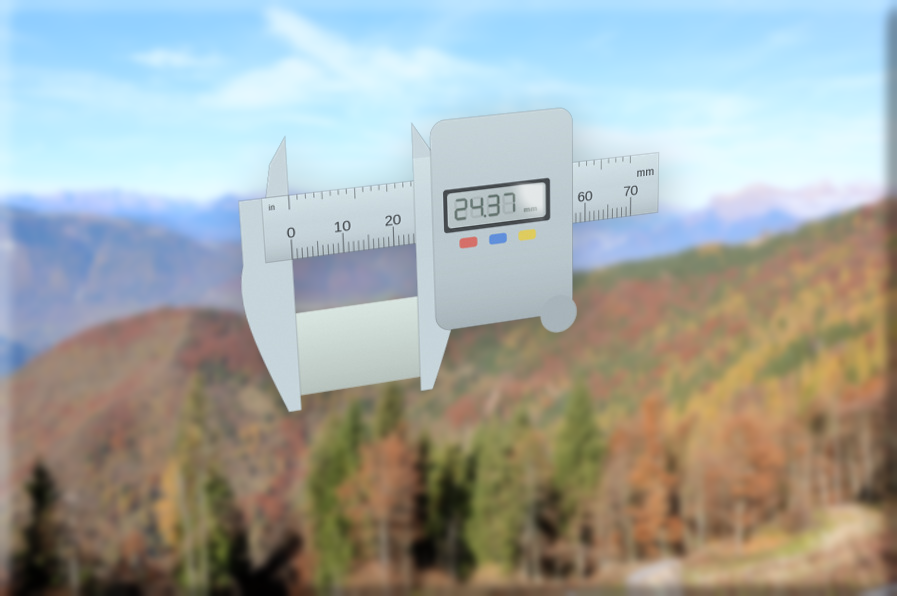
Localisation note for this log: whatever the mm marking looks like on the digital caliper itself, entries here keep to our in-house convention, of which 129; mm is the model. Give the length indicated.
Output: 24.37; mm
